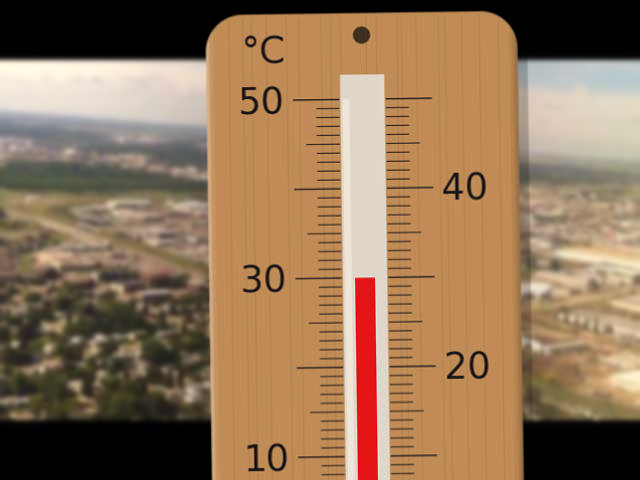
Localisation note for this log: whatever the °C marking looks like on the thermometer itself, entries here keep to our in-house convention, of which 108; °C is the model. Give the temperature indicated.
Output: 30; °C
